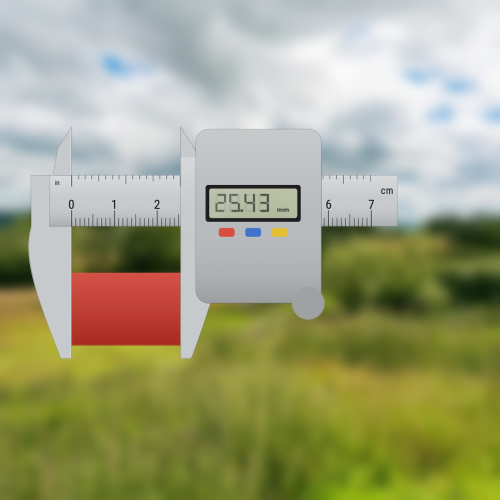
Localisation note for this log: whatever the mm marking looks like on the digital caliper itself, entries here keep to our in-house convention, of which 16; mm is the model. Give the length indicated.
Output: 25.43; mm
